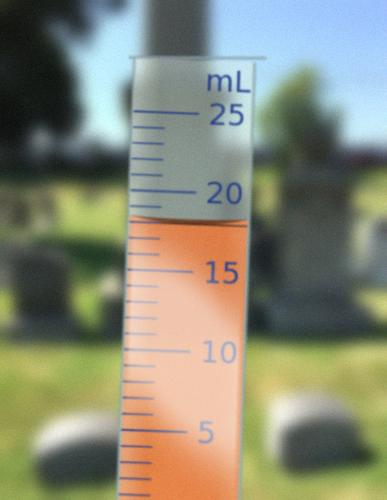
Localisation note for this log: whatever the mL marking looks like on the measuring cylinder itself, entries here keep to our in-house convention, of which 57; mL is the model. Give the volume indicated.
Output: 18; mL
